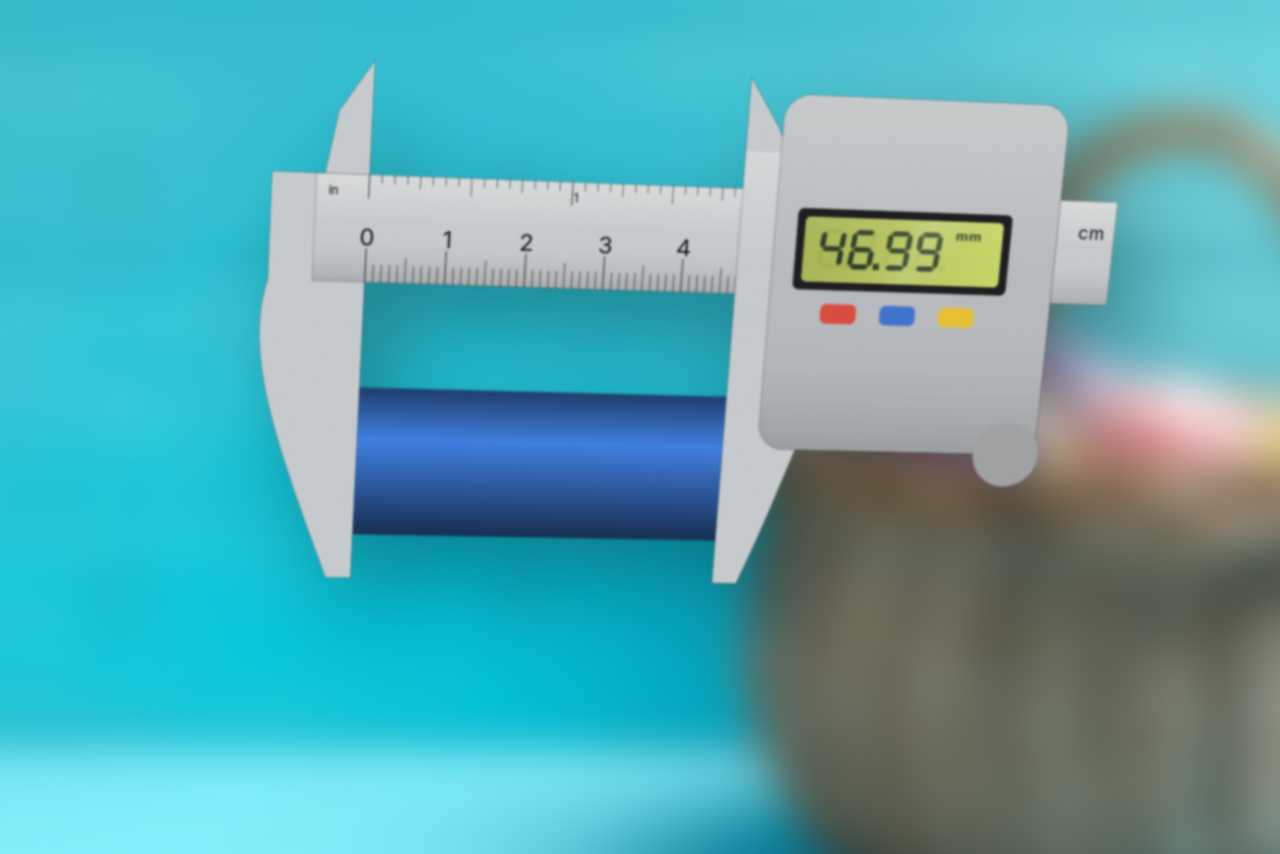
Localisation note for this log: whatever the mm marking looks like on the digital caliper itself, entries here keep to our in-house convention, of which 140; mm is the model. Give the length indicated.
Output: 46.99; mm
